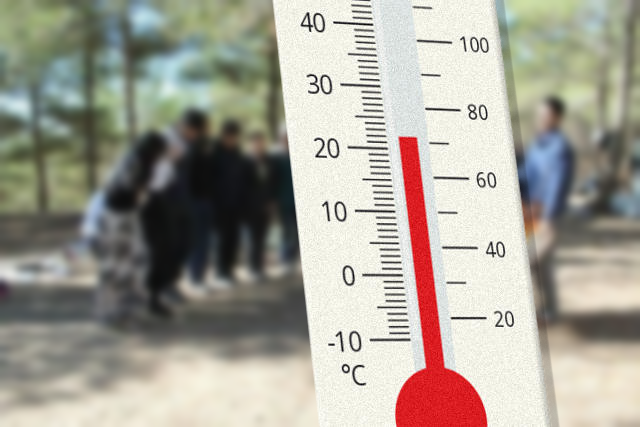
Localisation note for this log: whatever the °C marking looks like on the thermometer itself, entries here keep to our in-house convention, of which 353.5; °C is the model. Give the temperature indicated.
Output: 22; °C
